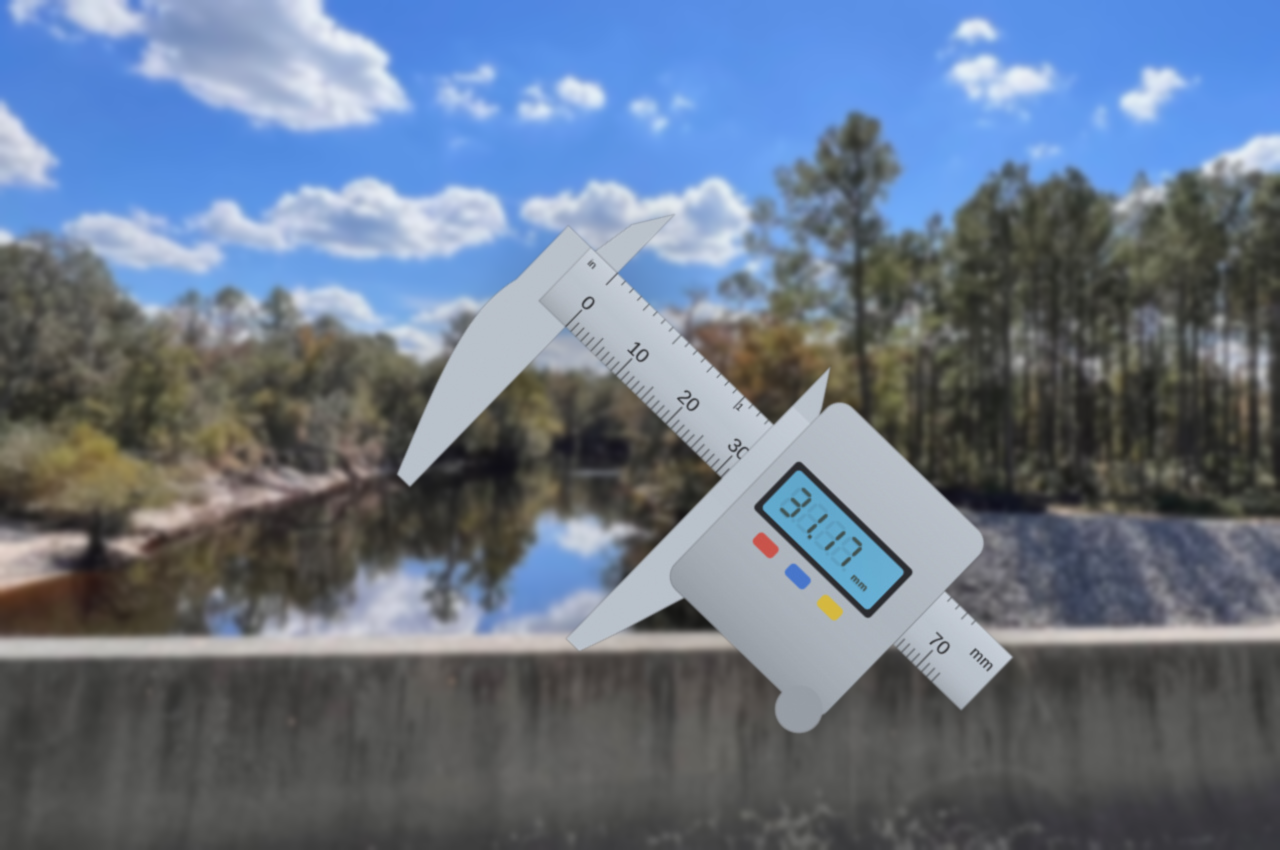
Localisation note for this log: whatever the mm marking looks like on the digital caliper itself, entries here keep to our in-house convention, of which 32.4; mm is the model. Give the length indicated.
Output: 31.17; mm
